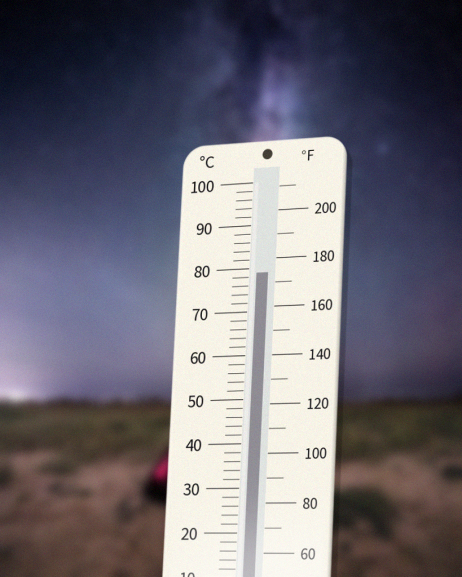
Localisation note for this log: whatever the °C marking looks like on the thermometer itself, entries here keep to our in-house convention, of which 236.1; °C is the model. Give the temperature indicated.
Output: 79; °C
